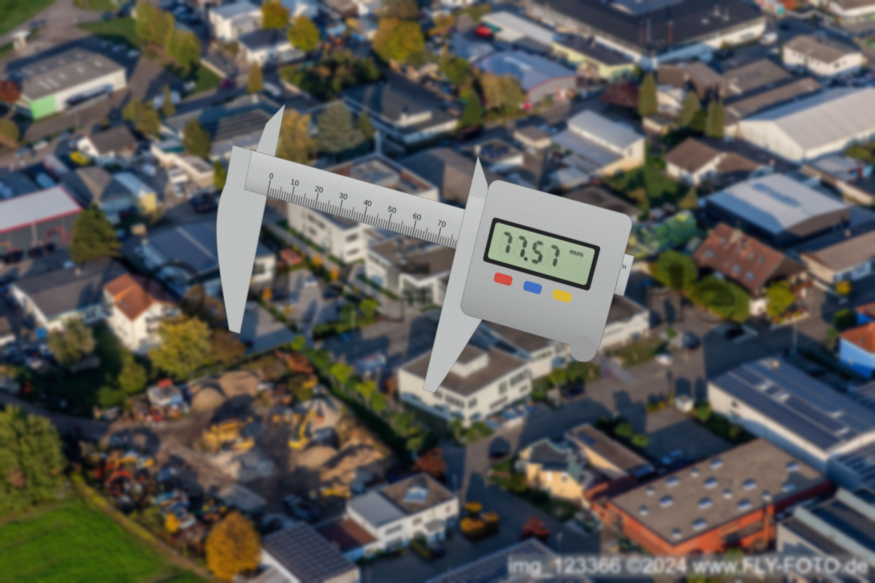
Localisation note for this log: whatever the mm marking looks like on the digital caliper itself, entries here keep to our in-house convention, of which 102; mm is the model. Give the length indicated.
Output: 77.57; mm
